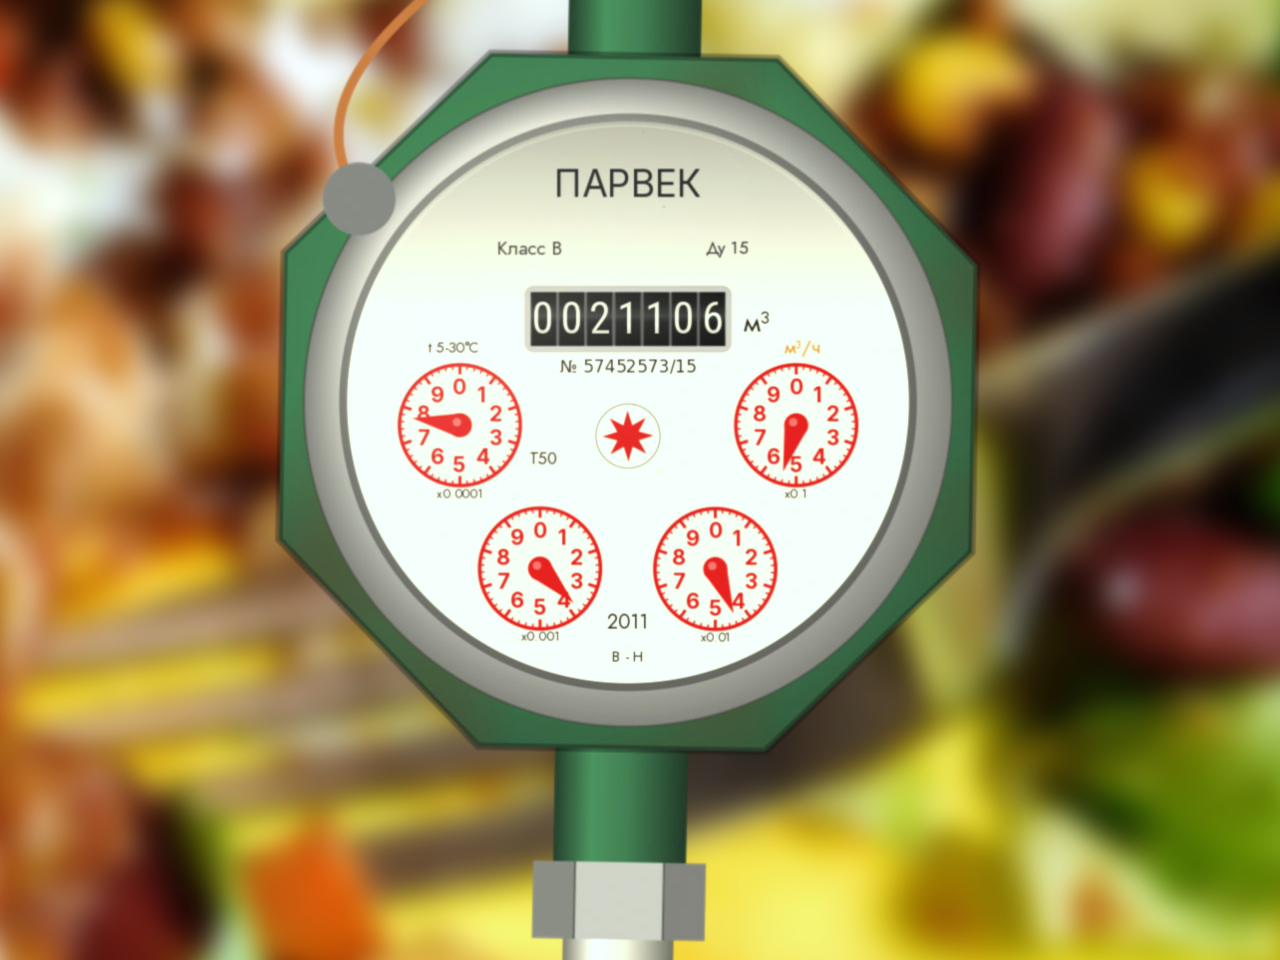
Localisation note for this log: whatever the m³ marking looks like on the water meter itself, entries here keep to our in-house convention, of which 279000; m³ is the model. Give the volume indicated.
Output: 21106.5437; m³
